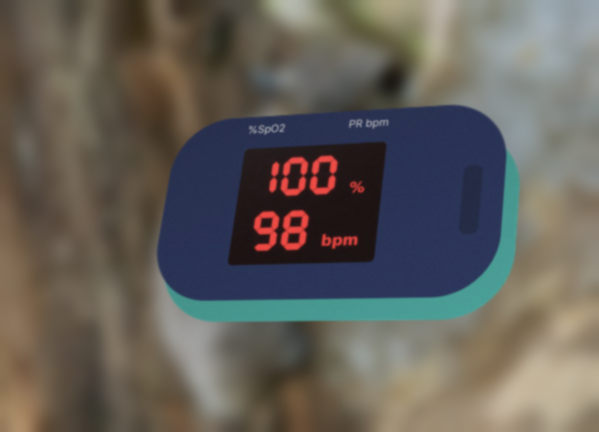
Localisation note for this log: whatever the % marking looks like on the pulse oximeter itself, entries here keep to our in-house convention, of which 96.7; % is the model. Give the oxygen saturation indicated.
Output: 100; %
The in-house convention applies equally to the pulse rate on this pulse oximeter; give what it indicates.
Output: 98; bpm
